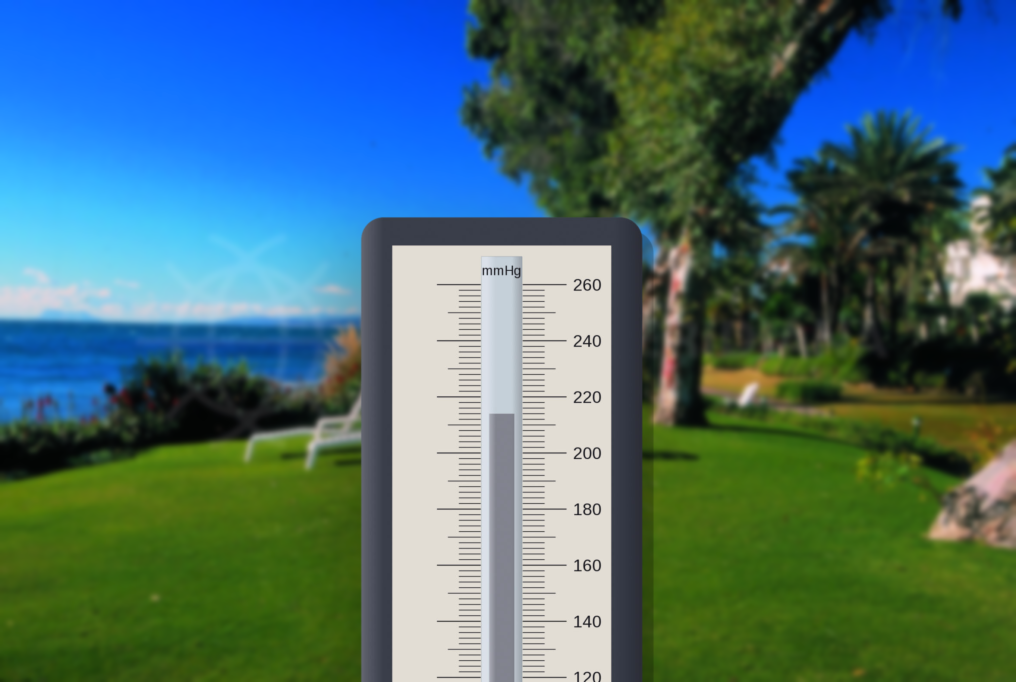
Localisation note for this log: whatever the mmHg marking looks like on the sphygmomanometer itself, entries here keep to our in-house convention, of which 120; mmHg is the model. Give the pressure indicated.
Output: 214; mmHg
